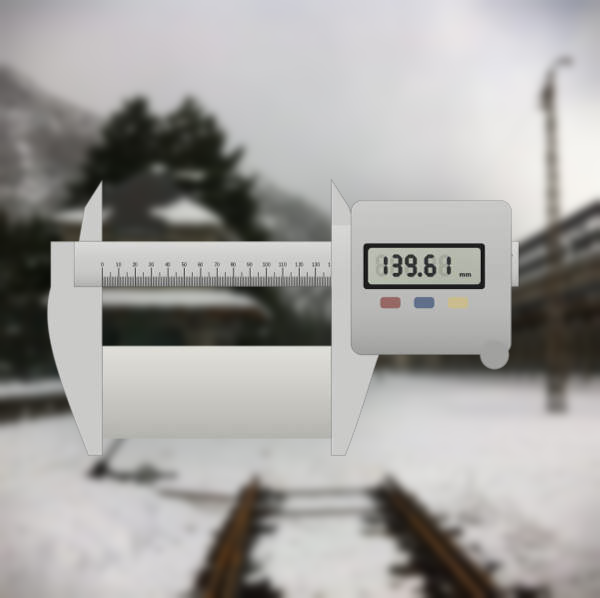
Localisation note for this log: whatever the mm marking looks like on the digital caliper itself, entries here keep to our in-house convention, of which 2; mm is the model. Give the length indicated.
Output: 139.61; mm
